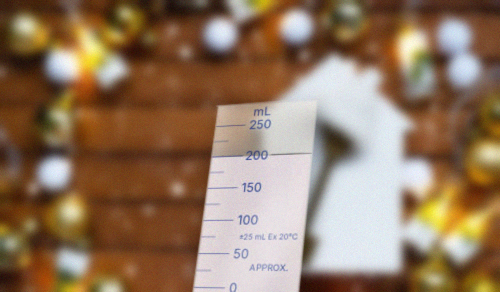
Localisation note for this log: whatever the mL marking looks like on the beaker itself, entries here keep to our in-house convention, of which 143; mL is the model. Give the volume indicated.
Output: 200; mL
